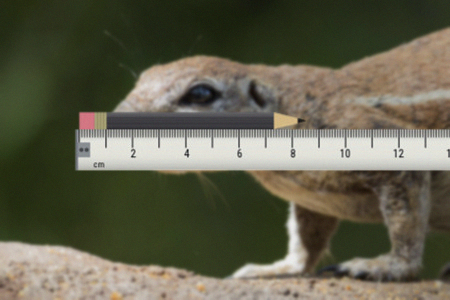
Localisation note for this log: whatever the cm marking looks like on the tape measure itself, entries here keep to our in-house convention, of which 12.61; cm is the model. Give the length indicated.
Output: 8.5; cm
